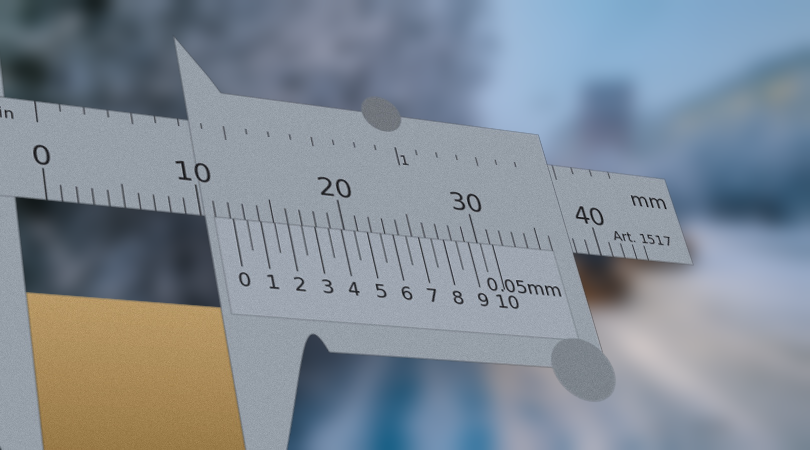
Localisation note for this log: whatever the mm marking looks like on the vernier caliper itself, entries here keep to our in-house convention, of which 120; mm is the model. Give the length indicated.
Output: 12.2; mm
